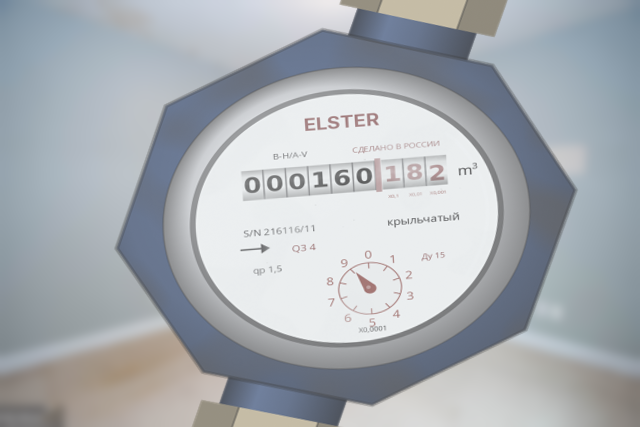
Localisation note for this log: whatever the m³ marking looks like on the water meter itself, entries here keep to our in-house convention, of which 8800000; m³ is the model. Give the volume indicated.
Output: 160.1819; m³
